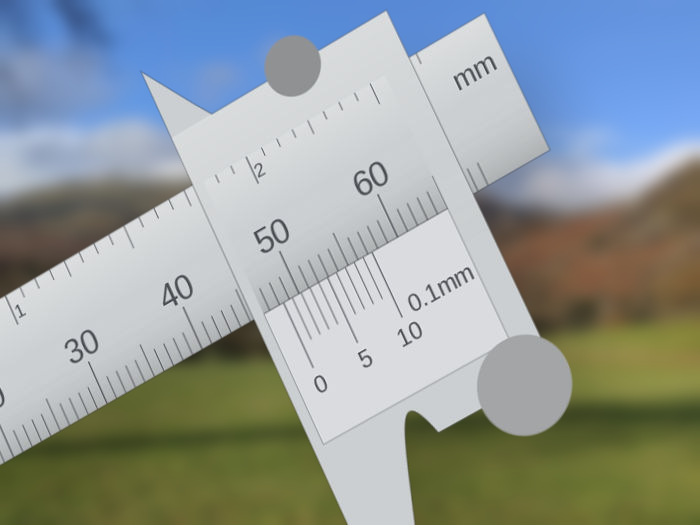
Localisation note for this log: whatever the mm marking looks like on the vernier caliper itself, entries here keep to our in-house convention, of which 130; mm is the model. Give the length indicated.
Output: 48.4; mm
